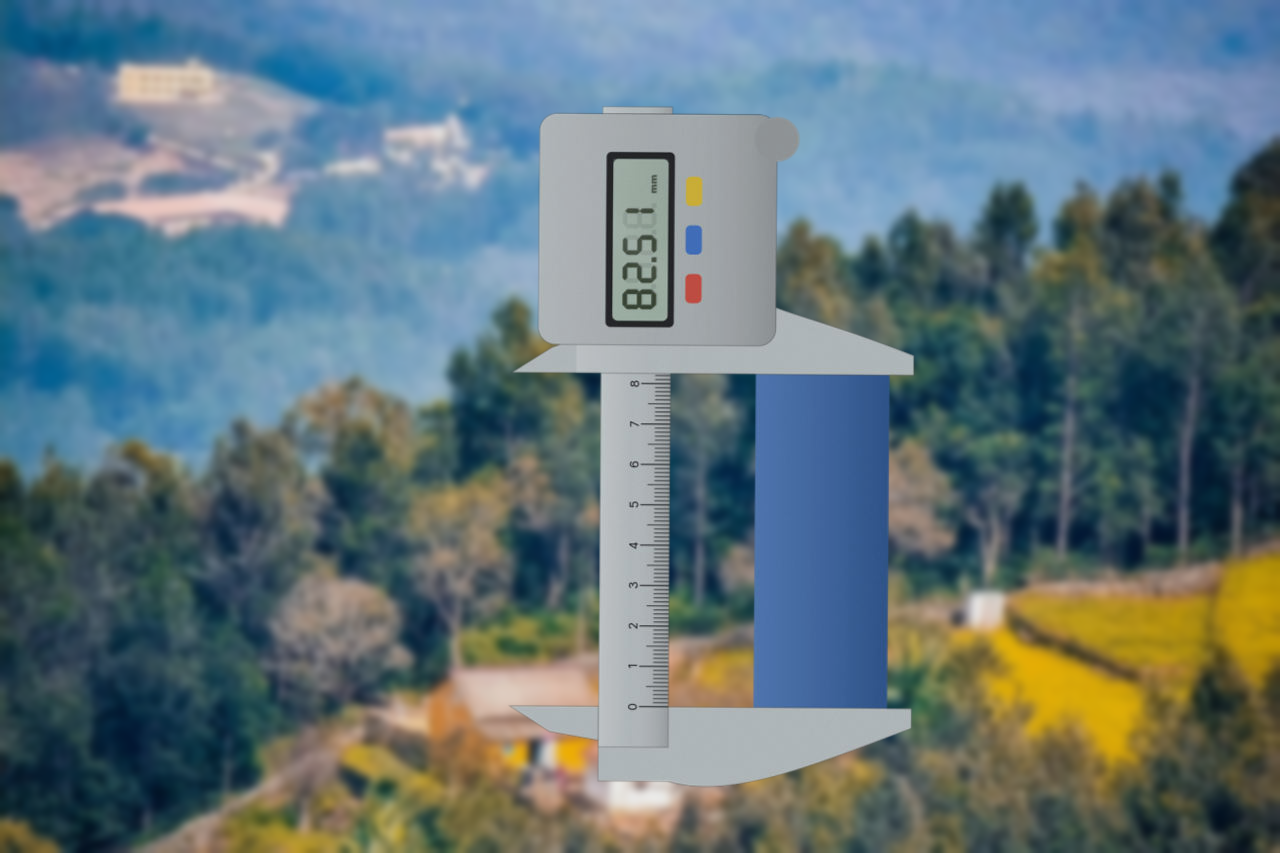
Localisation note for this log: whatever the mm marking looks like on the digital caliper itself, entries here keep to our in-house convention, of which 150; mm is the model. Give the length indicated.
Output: 82.51; mm
